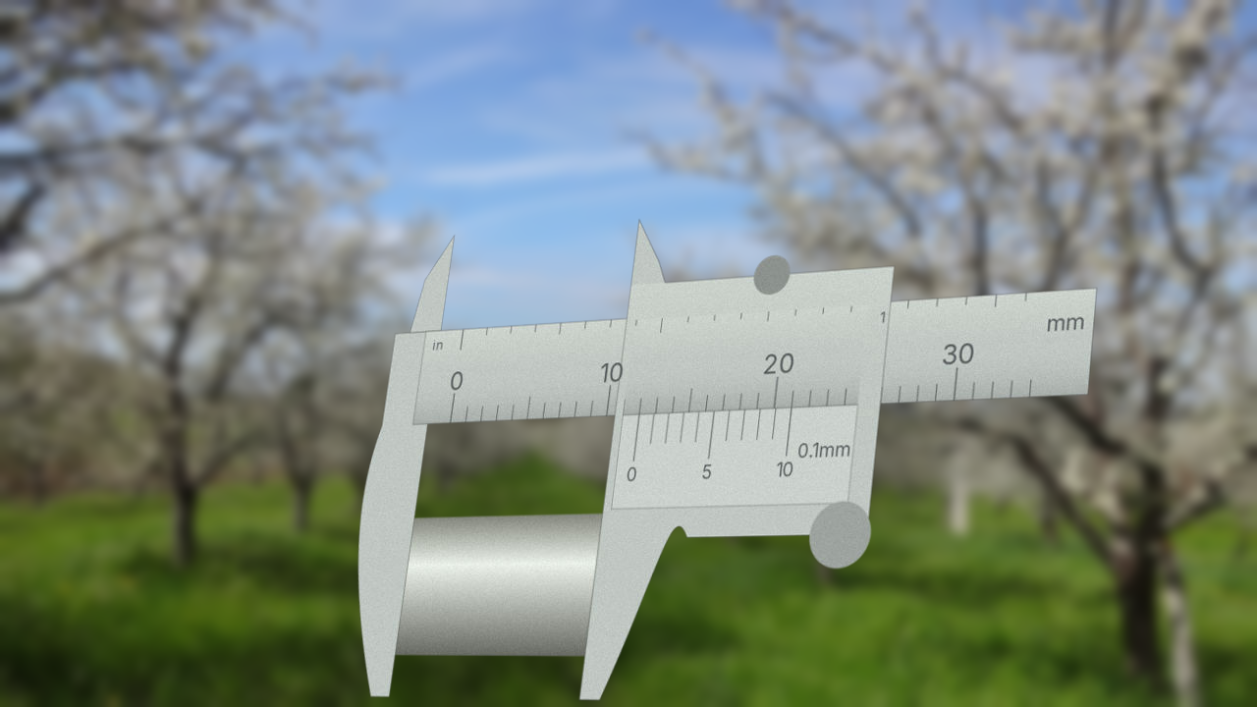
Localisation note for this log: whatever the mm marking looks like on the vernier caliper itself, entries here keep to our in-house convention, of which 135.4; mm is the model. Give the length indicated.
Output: 12.0; mm
